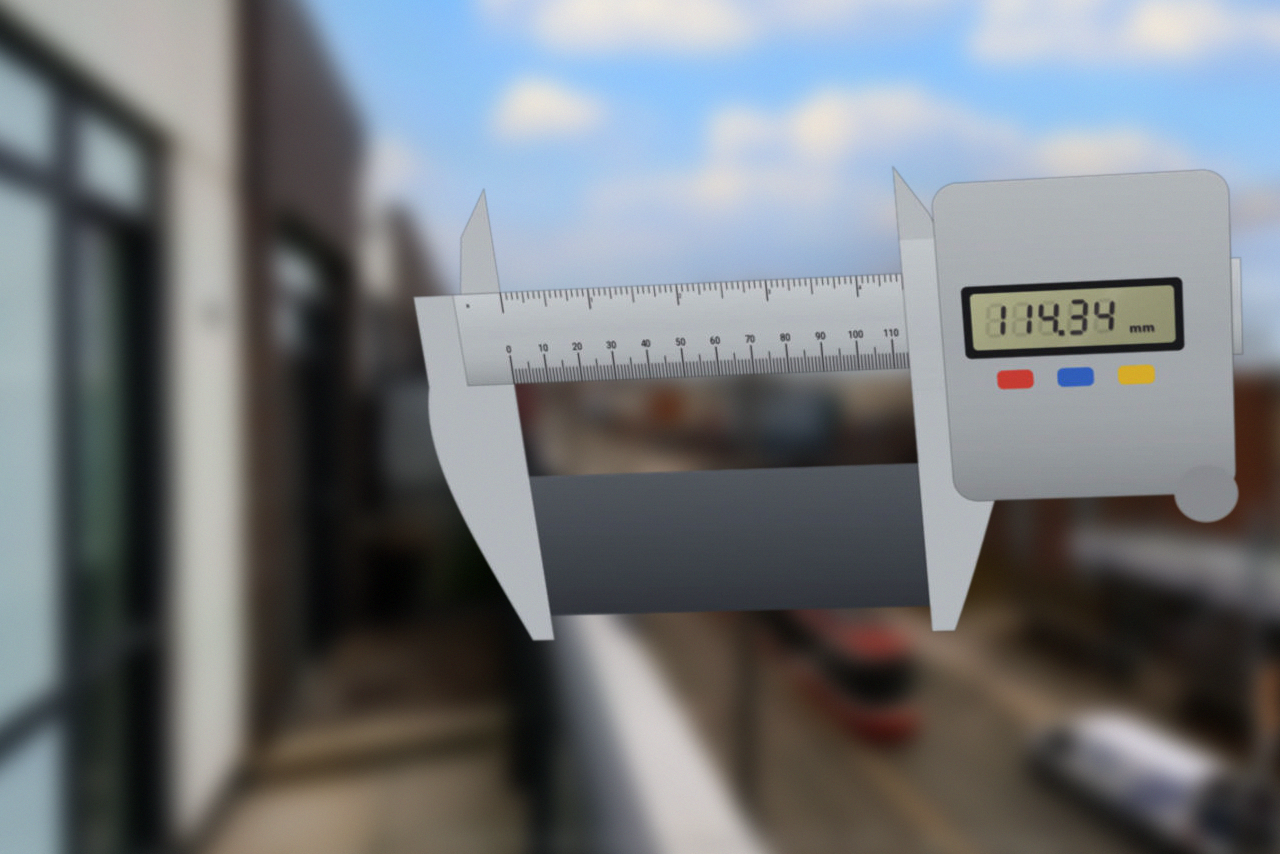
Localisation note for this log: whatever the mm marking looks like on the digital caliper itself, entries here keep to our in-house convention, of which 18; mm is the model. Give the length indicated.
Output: 114.34; mm
